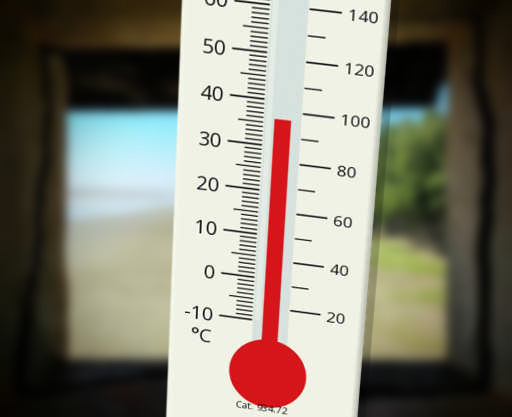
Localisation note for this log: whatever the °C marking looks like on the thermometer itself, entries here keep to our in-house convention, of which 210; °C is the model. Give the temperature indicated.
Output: 36; °C
